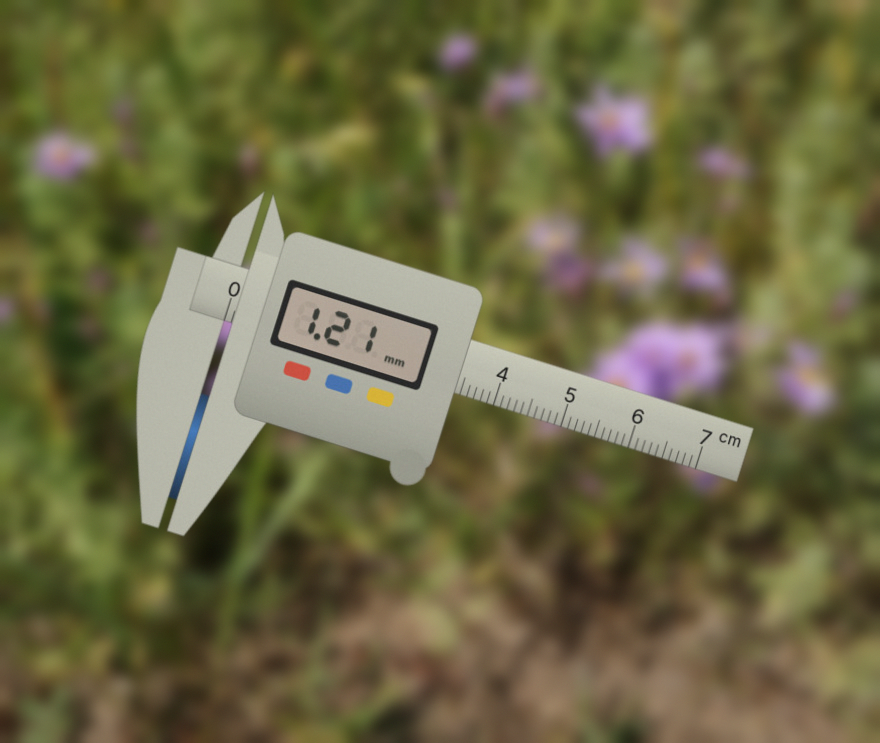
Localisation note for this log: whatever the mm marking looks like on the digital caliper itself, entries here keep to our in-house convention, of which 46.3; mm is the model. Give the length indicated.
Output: 1.21; mm
